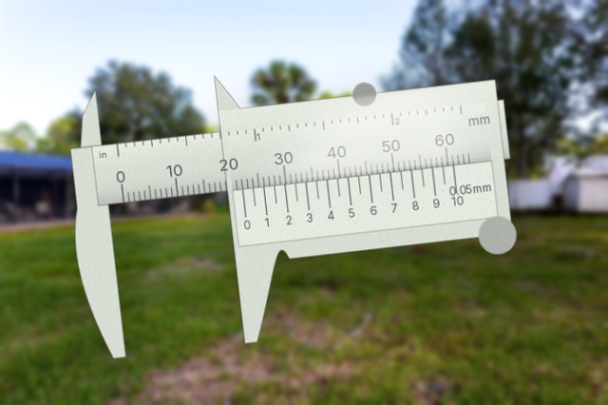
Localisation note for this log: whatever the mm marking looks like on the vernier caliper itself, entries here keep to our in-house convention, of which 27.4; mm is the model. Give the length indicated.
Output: 22.0; mm
